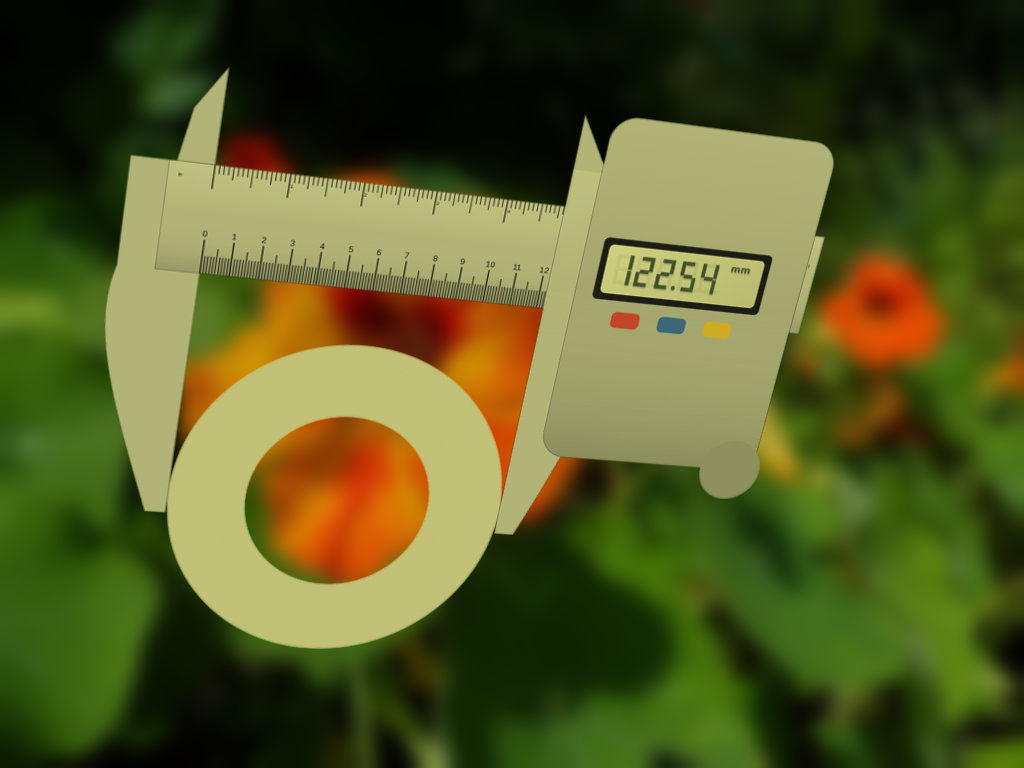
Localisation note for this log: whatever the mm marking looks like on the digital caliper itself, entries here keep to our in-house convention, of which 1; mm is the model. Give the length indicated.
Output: 122.54; mm
